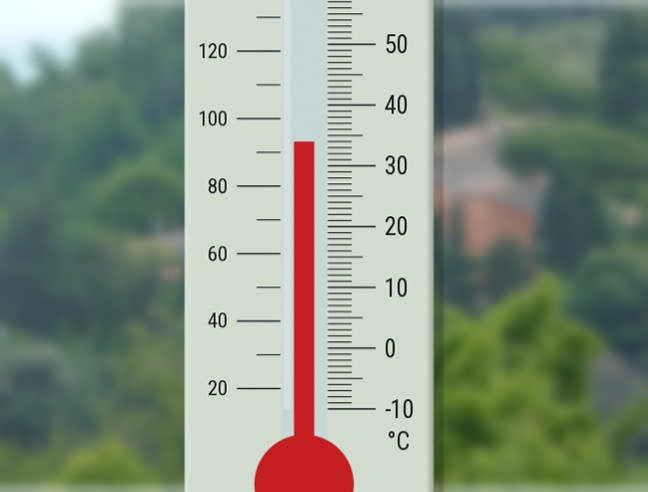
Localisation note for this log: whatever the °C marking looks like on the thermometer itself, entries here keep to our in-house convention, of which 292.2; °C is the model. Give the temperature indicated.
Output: 34; °C
